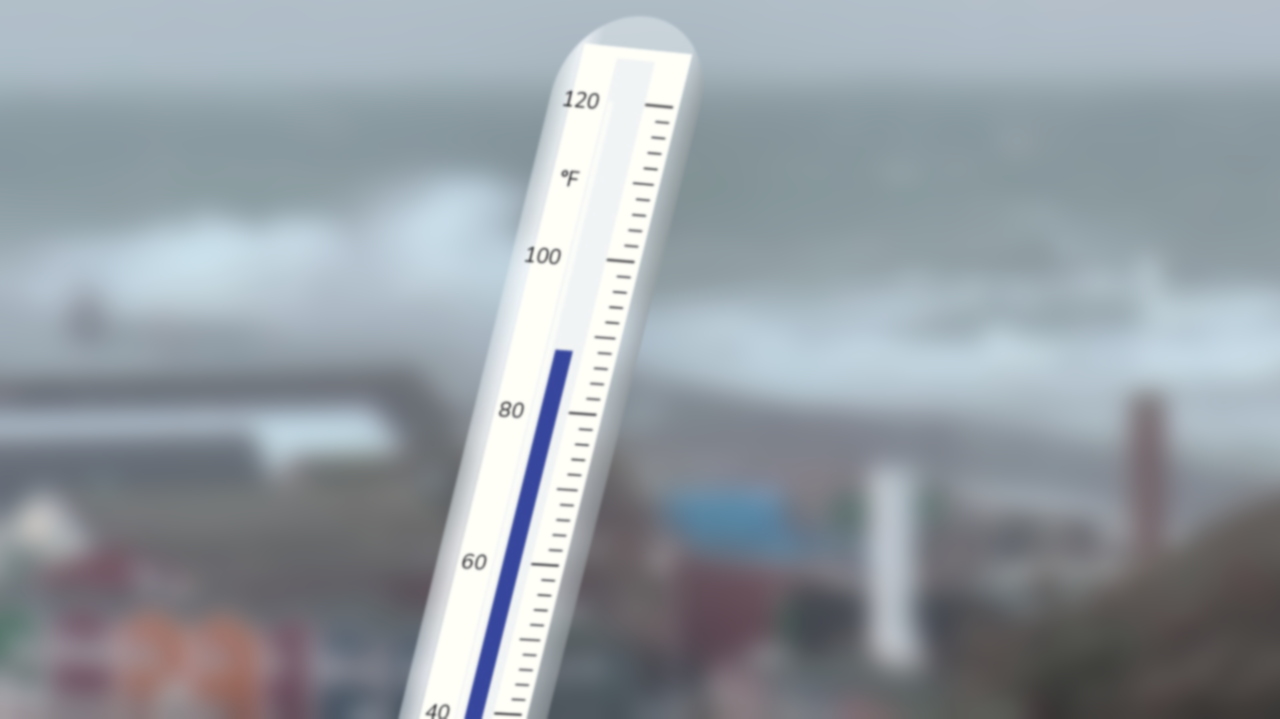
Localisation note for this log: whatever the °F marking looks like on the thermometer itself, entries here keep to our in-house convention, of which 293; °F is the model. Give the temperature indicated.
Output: 88; °F
